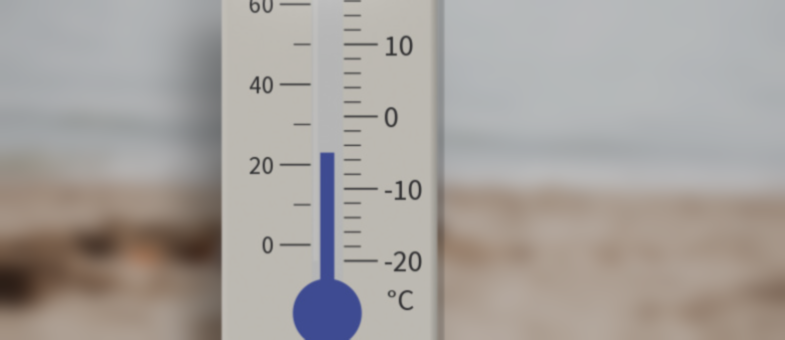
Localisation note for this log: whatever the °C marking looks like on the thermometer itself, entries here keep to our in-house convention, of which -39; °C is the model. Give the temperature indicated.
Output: -5; °C
